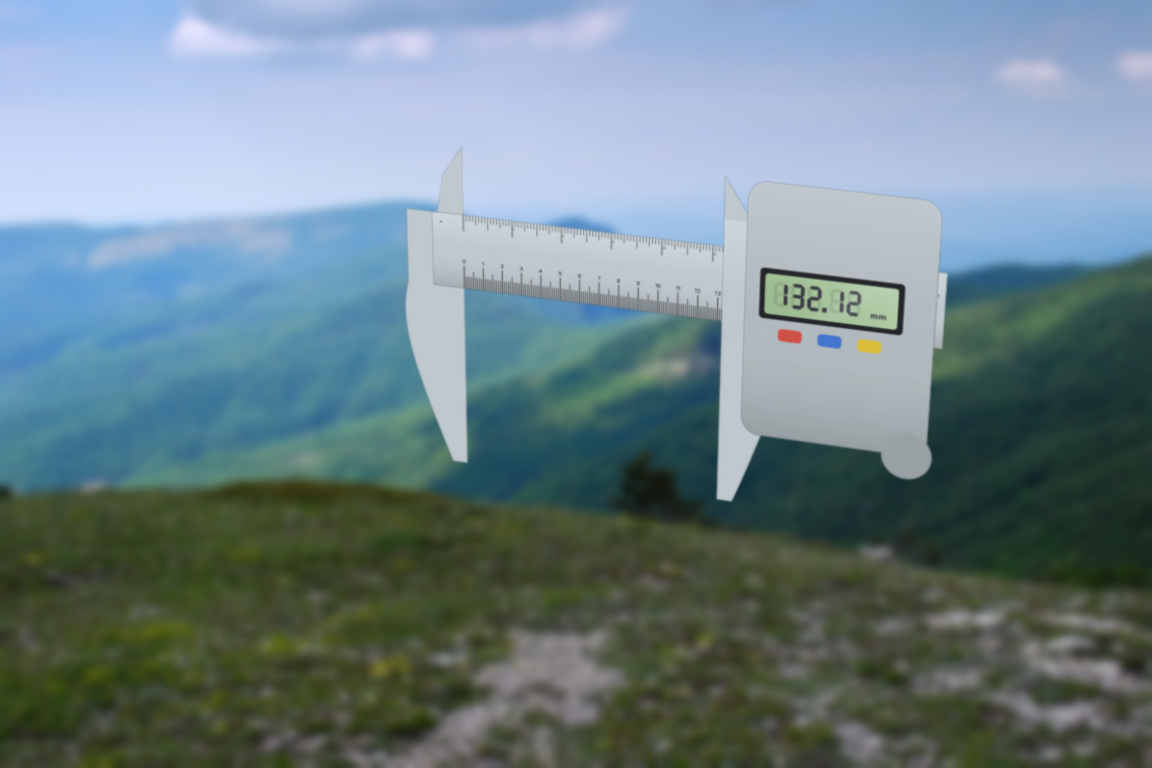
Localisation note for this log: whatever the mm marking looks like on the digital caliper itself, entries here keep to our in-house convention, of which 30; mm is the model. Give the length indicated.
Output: 132.12; mm
